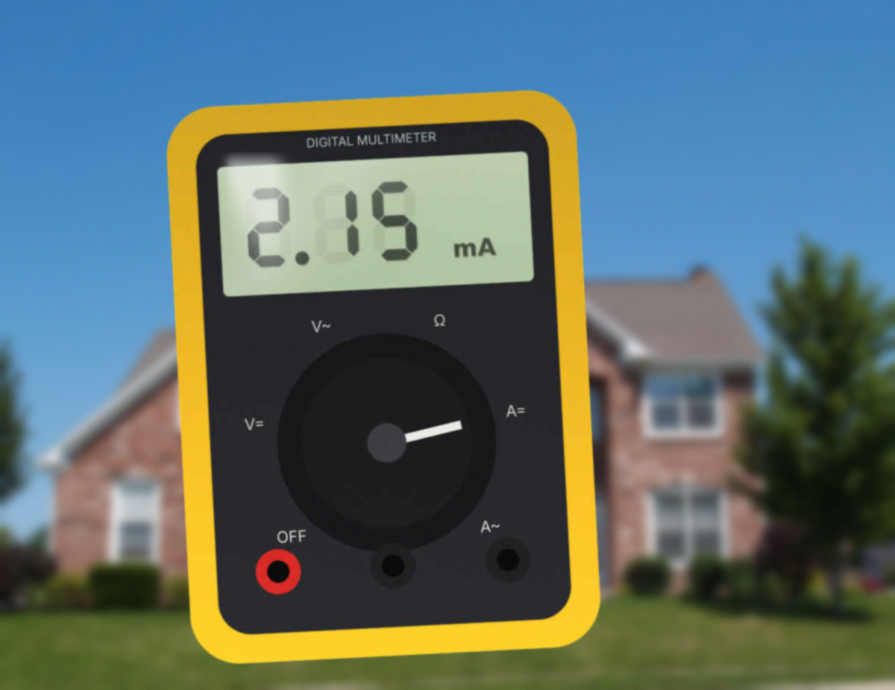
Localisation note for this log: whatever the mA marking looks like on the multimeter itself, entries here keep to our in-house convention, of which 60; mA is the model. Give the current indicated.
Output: 2.15; mA
